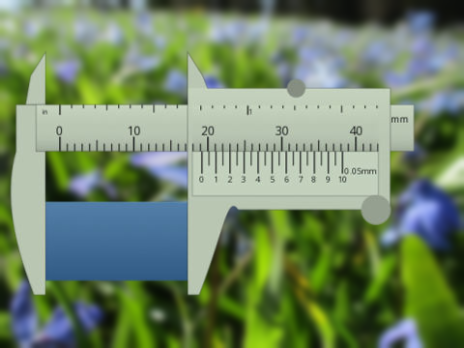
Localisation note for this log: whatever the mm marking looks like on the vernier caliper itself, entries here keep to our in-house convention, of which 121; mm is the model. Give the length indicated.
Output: 19.2; mm
